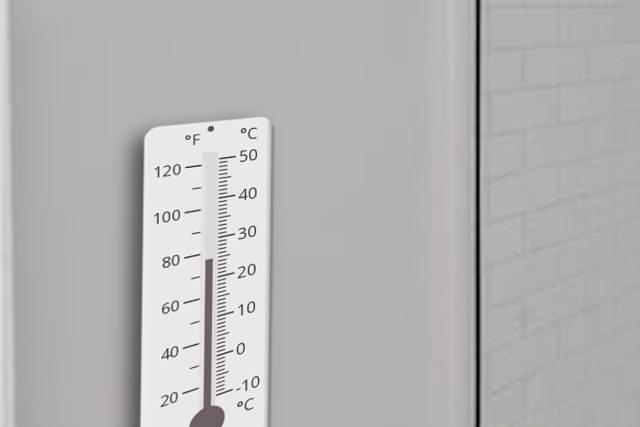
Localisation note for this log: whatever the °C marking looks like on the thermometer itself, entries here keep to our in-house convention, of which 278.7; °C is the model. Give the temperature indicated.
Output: 25; °C
